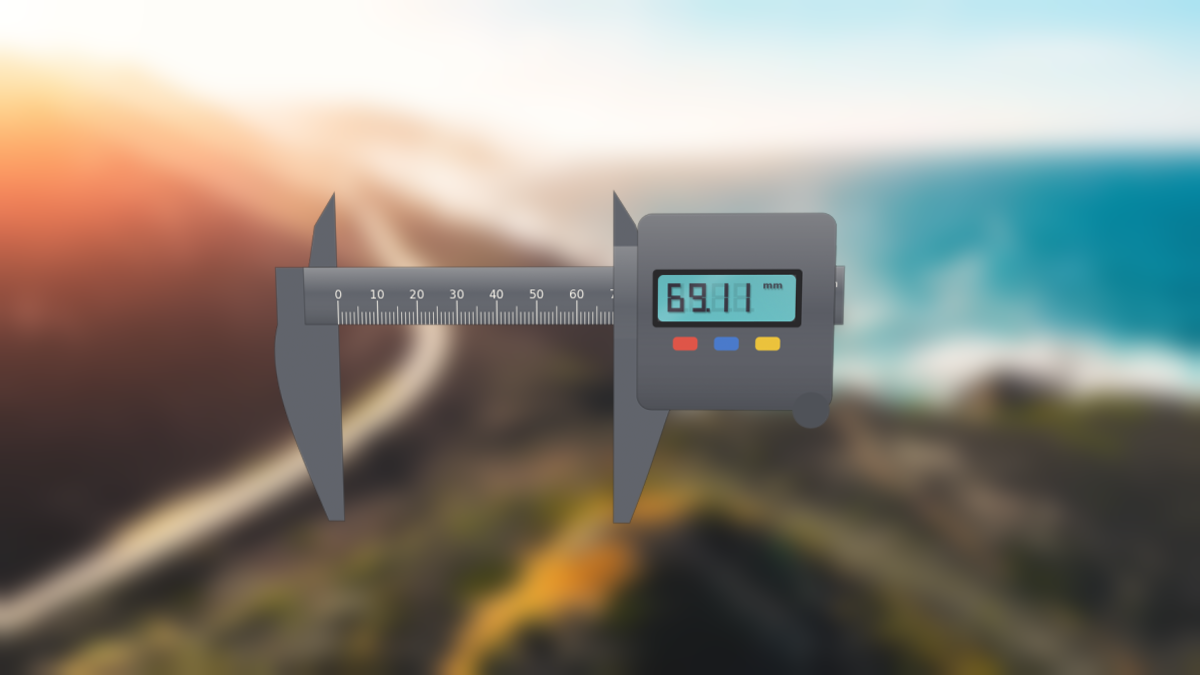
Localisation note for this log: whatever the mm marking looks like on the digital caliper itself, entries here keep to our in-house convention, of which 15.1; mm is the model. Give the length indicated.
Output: 69.11; mm
